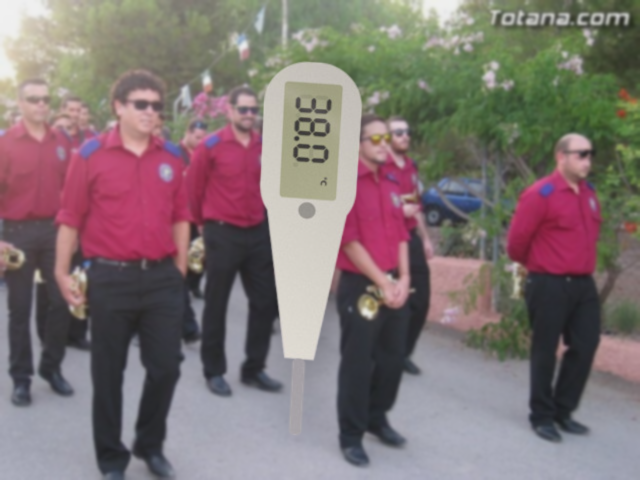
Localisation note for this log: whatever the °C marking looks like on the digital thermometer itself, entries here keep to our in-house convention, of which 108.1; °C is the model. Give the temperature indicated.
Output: 38.0; °C
